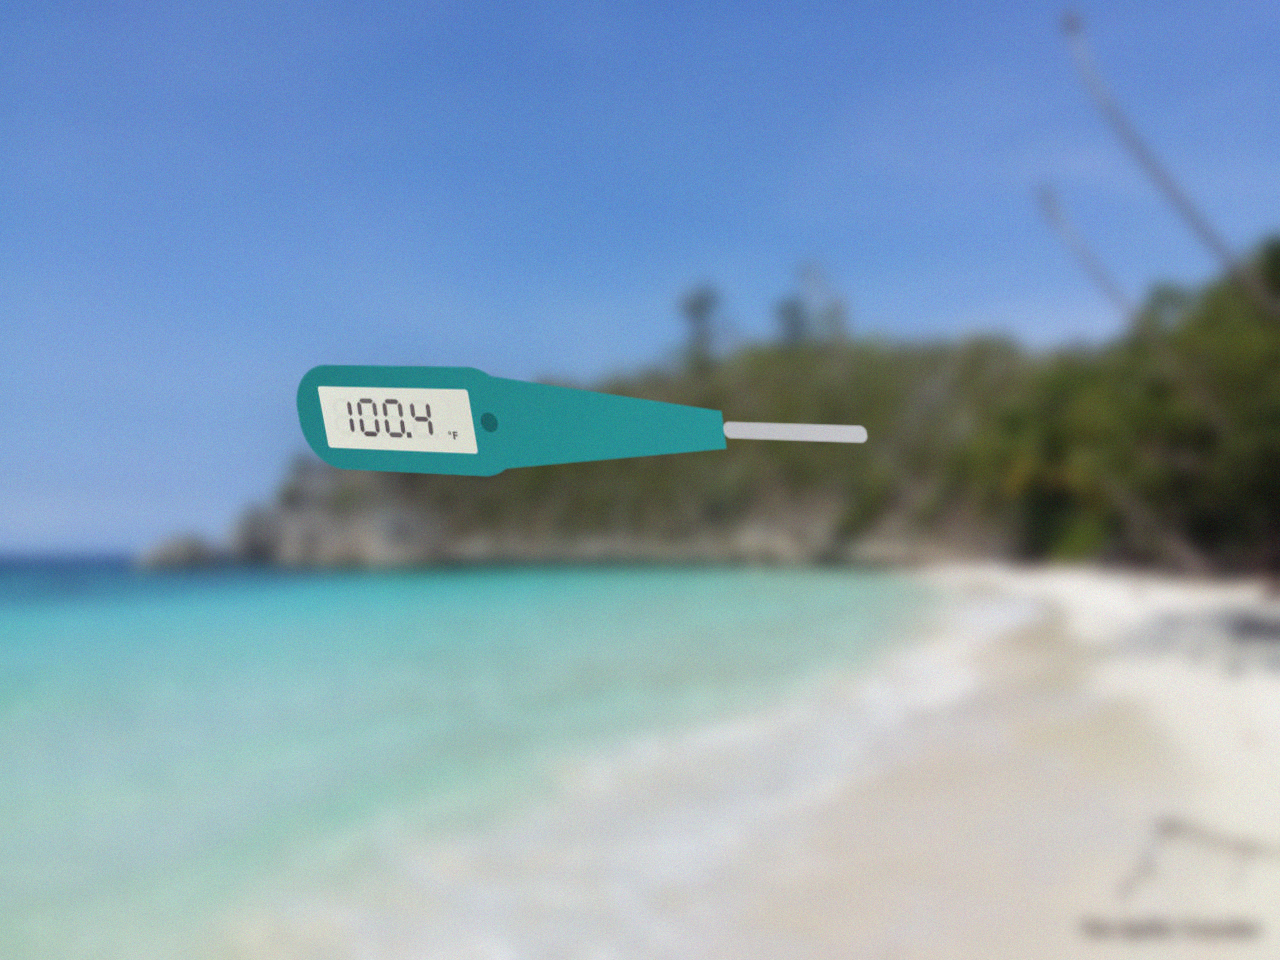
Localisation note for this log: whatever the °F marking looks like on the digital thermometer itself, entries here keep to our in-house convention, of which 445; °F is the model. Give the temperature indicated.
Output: 100.4; °F
